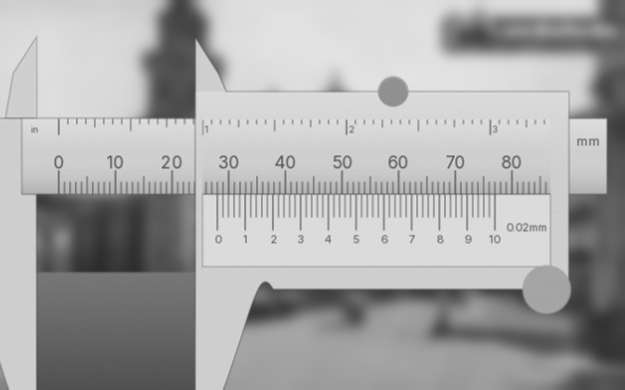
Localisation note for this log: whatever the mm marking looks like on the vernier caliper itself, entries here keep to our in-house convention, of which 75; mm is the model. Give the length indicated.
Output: 28.0; mm
